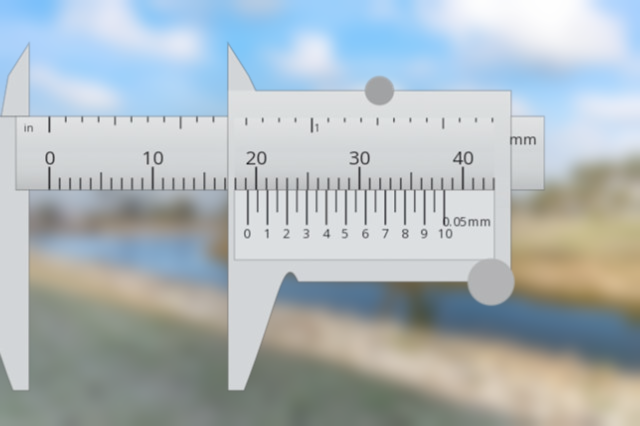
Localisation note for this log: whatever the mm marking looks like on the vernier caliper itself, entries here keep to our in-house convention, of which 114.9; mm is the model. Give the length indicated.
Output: 19.2; mm
